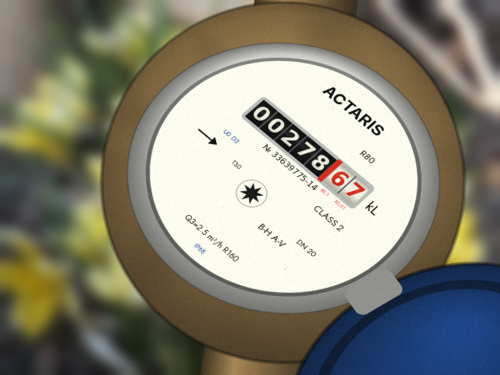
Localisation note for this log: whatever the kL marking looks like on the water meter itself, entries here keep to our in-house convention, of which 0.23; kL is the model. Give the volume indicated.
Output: 278.67; kL
